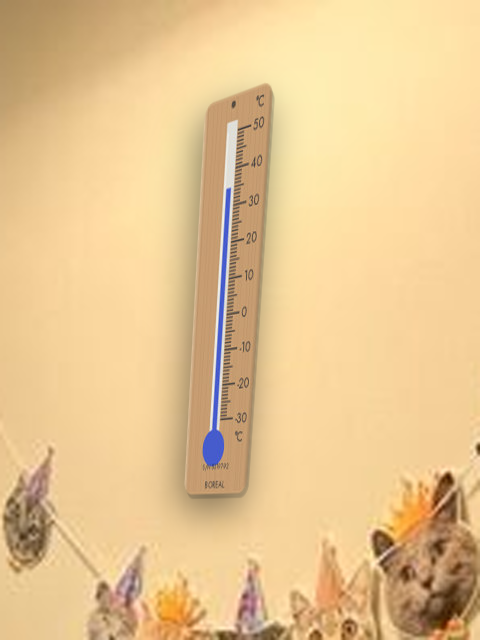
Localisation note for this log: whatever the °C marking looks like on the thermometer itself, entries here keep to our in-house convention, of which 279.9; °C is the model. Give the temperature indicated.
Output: 35; °C
